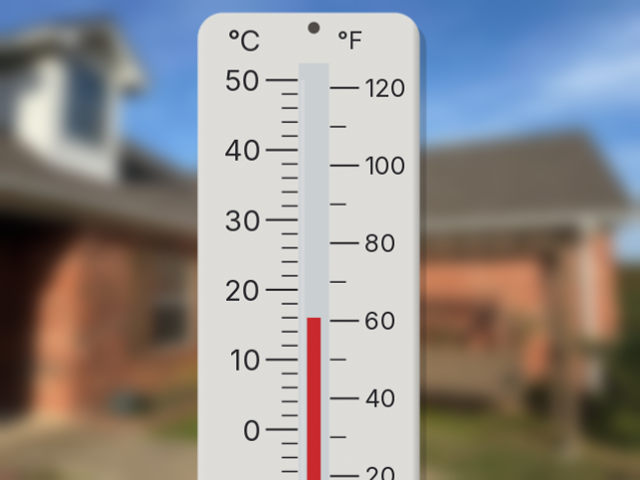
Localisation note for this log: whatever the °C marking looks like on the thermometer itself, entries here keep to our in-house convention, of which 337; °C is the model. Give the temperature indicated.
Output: 16; °C
